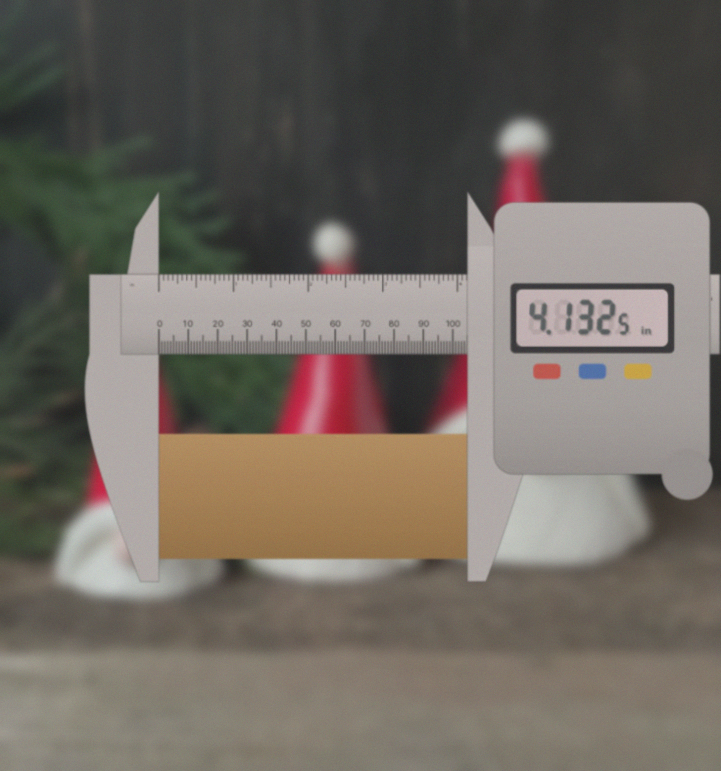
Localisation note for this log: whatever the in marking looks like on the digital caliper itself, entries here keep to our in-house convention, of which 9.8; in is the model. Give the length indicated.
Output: 4.1325; in
